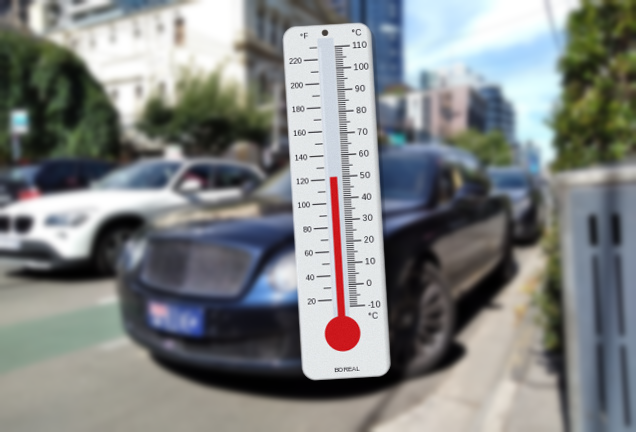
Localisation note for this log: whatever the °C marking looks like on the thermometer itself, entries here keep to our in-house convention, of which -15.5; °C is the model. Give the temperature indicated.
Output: 50; °C
